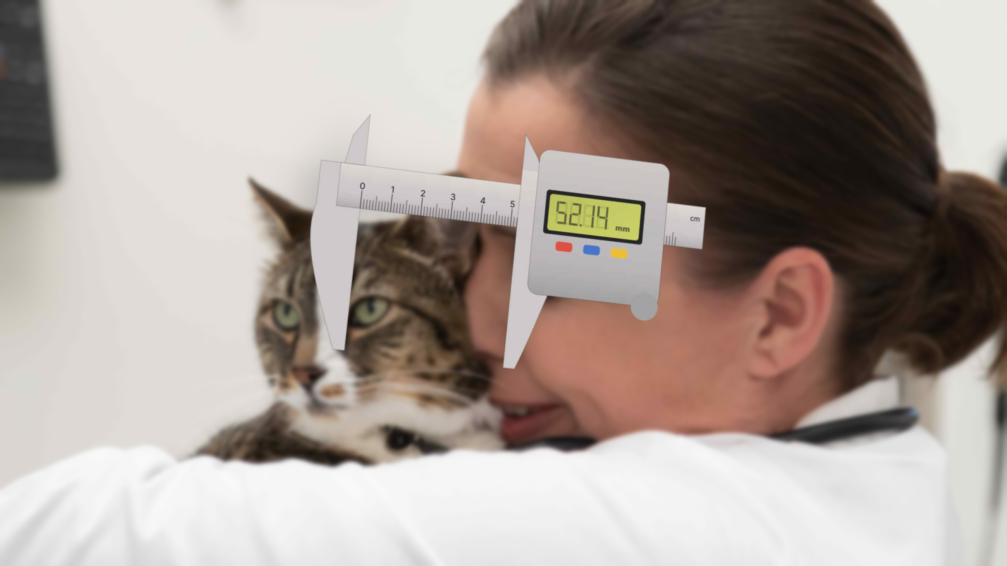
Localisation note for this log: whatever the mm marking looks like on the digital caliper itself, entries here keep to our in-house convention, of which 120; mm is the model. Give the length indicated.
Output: 52.14; mm
